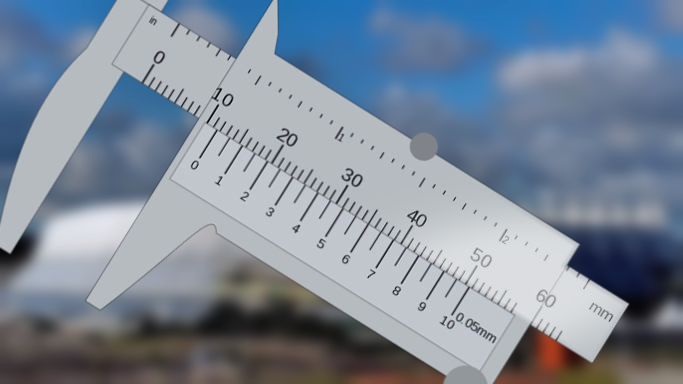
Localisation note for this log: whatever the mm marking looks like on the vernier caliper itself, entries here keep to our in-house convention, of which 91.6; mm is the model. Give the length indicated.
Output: 11.6; mm
